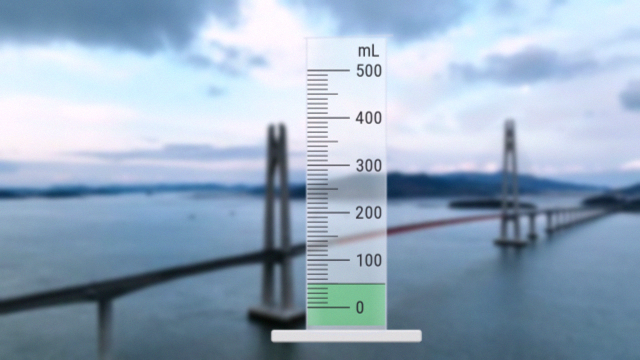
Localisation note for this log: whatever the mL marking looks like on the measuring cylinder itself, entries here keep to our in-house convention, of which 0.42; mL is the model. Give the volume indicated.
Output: 50; mL
